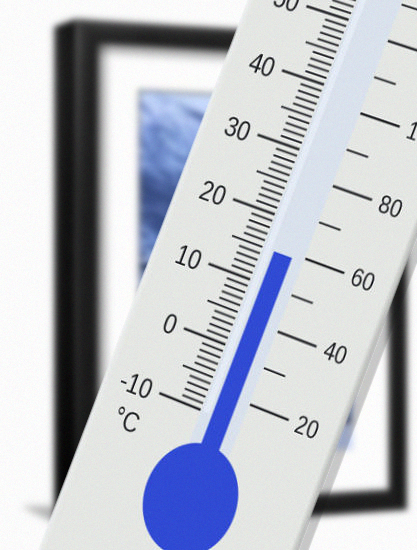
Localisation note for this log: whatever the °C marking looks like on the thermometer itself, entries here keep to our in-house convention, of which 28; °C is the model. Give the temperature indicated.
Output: 15; °C
